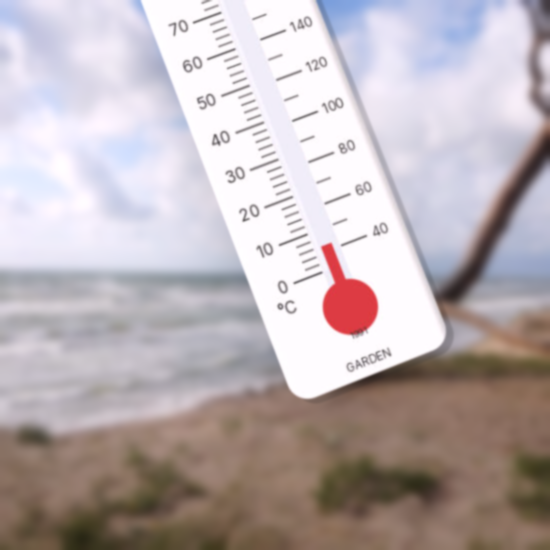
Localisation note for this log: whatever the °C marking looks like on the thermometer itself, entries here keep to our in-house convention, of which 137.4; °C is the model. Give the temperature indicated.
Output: 6; °C
